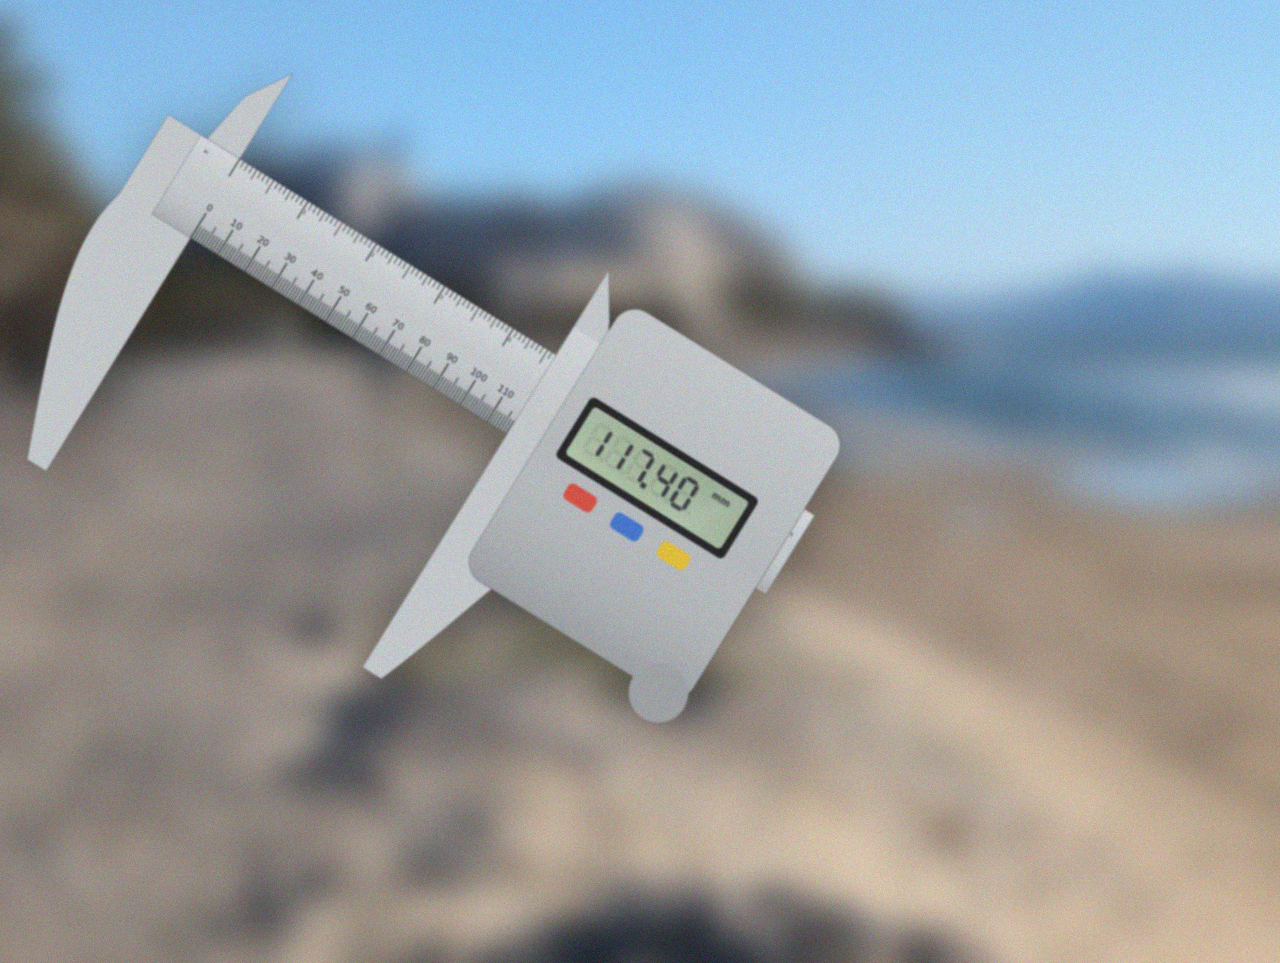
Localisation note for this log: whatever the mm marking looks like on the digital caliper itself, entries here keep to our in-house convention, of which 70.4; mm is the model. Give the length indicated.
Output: 117.40; mm
